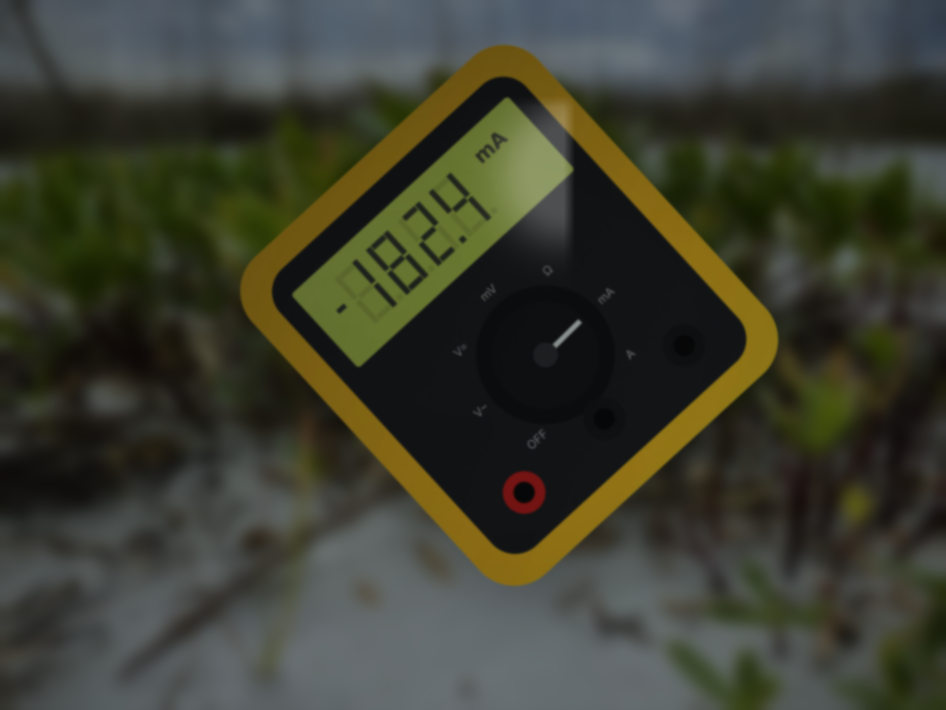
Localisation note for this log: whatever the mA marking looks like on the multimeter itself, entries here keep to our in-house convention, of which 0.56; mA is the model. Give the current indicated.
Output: -182.4; mA
